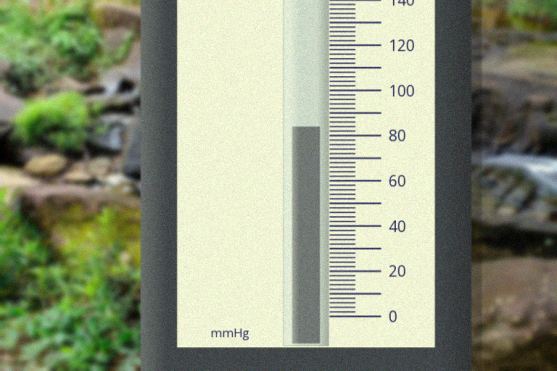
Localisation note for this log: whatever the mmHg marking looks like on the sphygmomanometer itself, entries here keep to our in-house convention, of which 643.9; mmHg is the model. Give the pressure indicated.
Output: 84; mmHg
